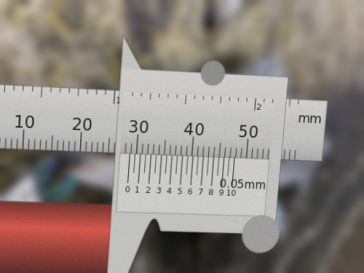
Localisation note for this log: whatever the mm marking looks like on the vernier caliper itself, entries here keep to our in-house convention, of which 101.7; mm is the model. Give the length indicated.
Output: 28.8; mm
